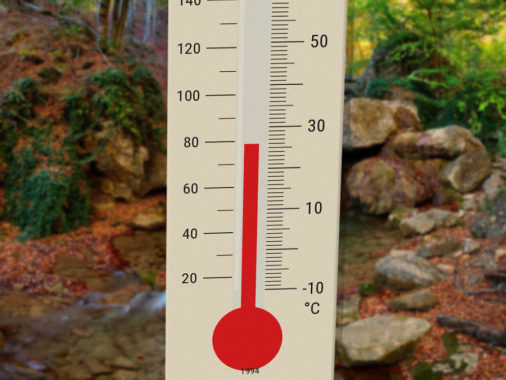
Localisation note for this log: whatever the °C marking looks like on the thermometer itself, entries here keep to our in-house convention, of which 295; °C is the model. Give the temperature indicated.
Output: 26; °C
